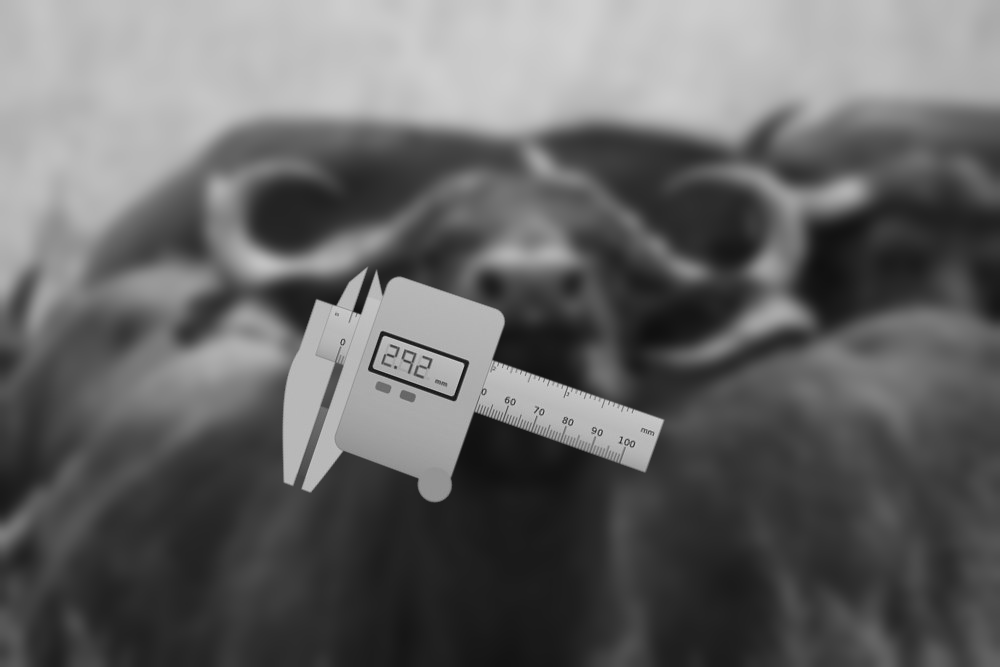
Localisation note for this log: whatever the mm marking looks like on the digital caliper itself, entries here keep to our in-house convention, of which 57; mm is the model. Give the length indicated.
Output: 2.92; mm
